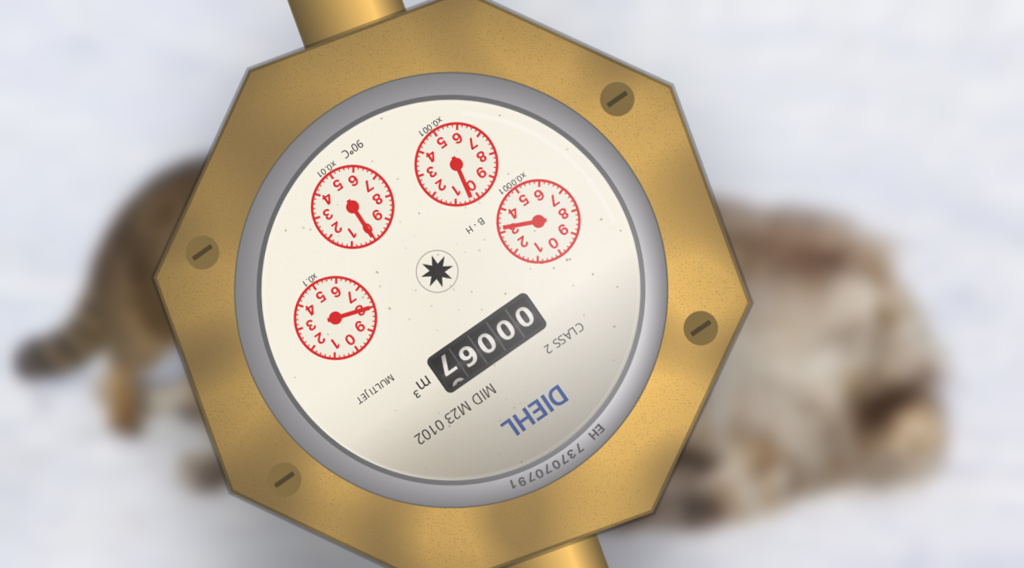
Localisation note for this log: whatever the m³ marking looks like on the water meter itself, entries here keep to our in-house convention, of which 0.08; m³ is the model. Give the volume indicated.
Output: 66.8003; m³
